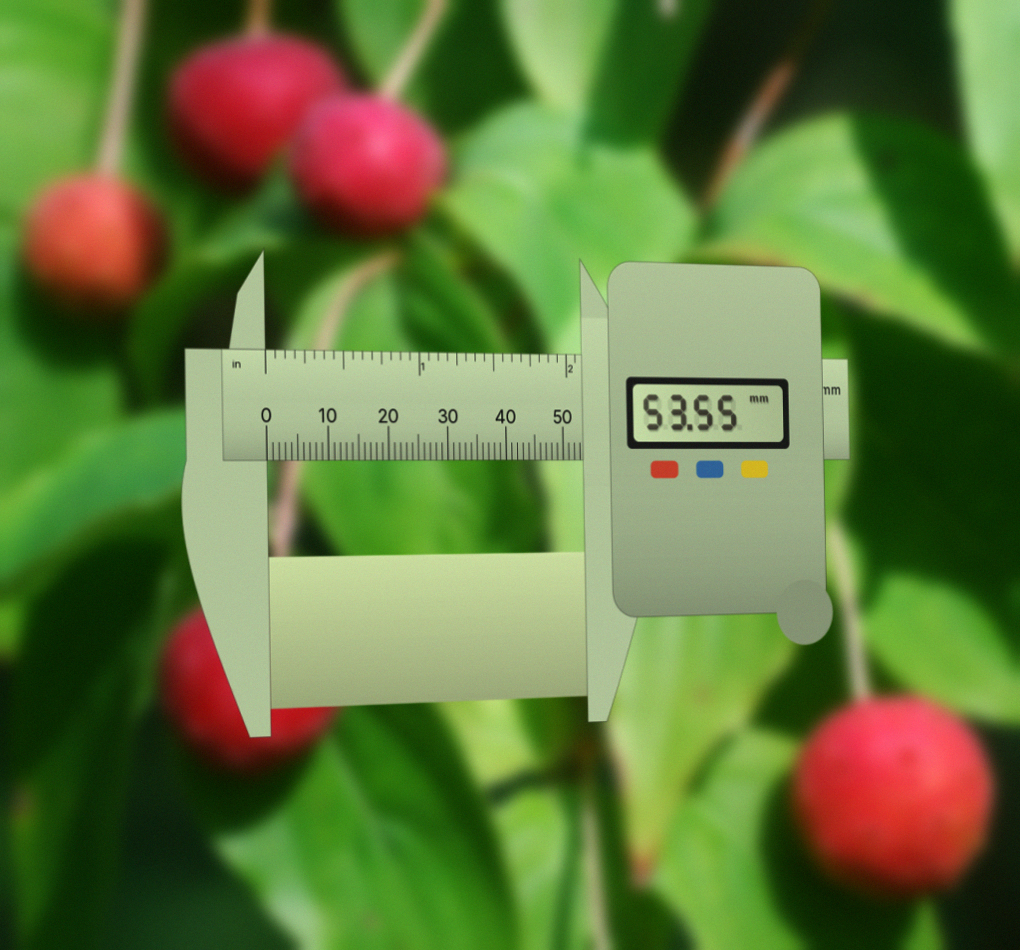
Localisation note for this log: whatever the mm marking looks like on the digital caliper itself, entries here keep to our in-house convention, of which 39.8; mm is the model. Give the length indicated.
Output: 53.55; mm
